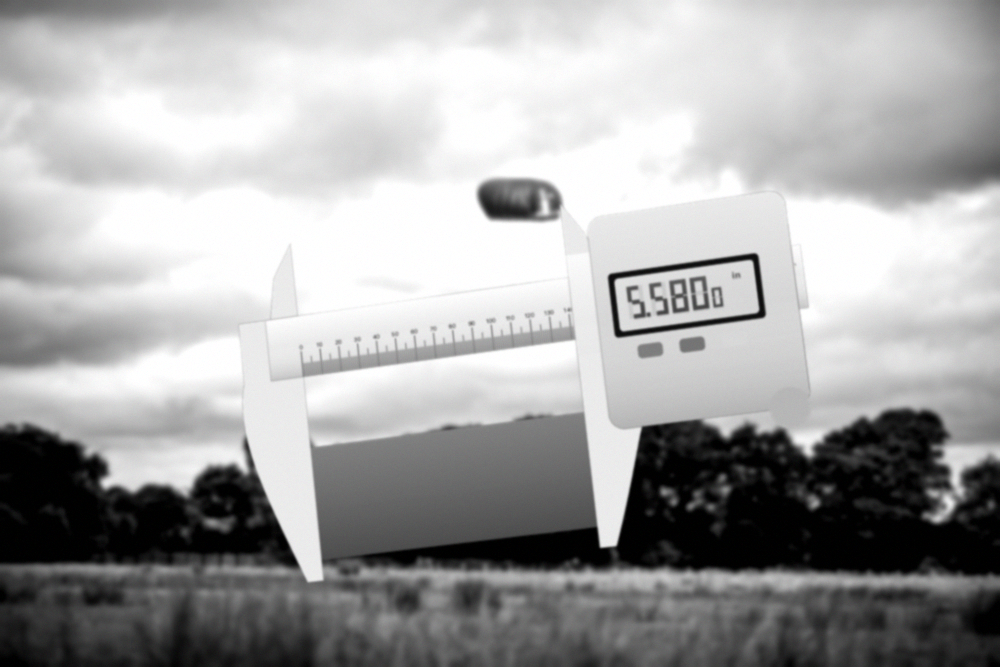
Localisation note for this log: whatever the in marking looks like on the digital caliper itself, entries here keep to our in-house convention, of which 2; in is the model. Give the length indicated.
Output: 5.5800; in
